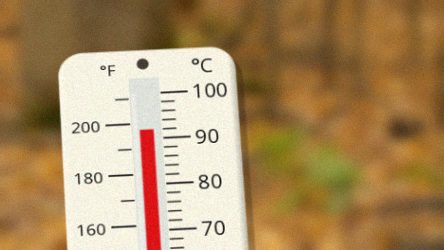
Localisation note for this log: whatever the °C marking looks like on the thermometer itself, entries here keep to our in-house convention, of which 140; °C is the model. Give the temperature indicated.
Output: 92; °C
